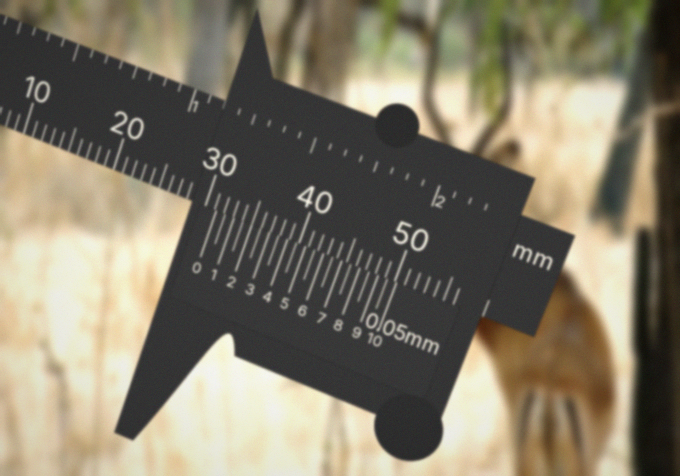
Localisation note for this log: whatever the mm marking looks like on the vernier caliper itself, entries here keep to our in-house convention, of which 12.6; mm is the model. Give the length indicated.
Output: 31.2; mm
